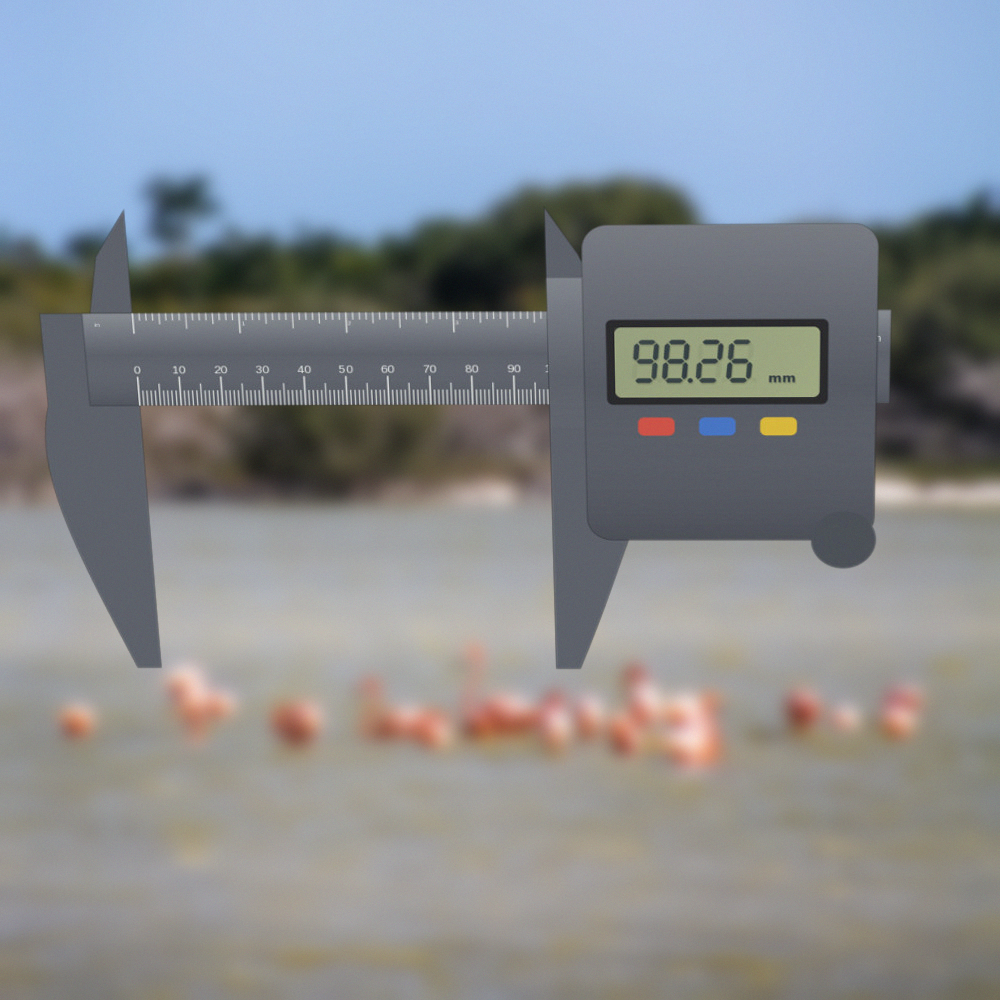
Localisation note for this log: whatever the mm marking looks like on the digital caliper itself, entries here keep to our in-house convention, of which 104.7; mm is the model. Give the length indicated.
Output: 98.26; mm
